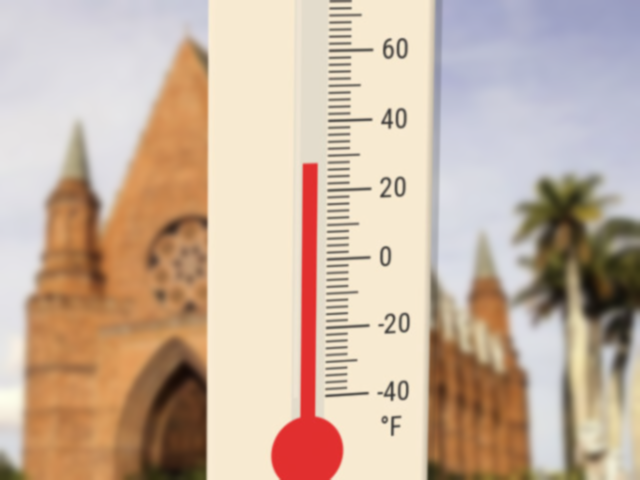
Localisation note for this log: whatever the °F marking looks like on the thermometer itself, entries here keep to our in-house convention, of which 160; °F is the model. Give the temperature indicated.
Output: 28; °F
